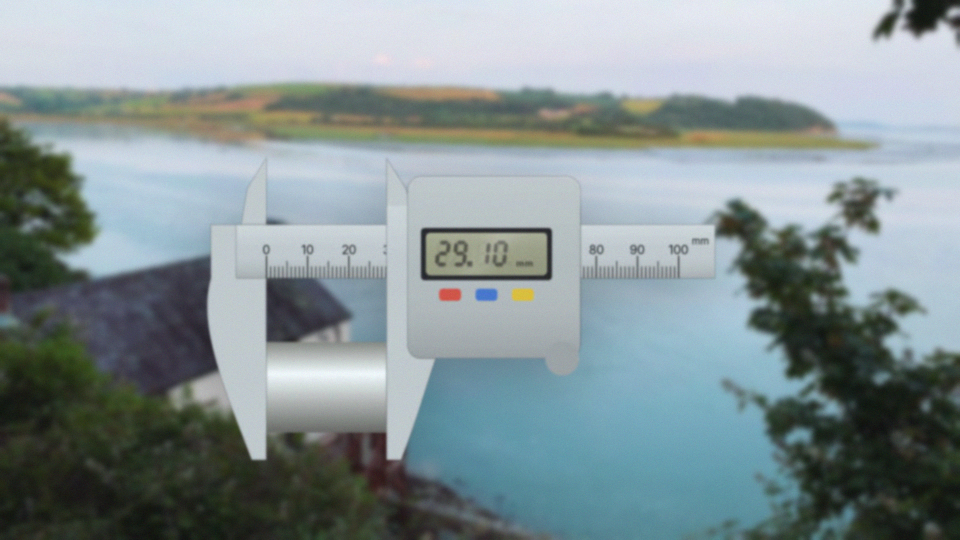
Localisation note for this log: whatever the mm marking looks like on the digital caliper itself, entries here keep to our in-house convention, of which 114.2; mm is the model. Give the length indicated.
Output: 29.10; mm
